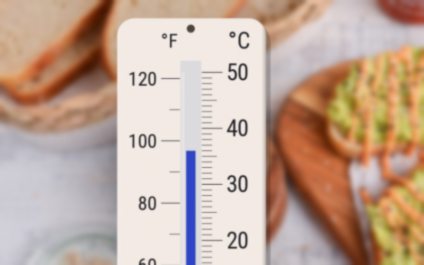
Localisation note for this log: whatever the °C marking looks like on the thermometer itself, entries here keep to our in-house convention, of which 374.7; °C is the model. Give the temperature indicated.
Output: 36; °C
